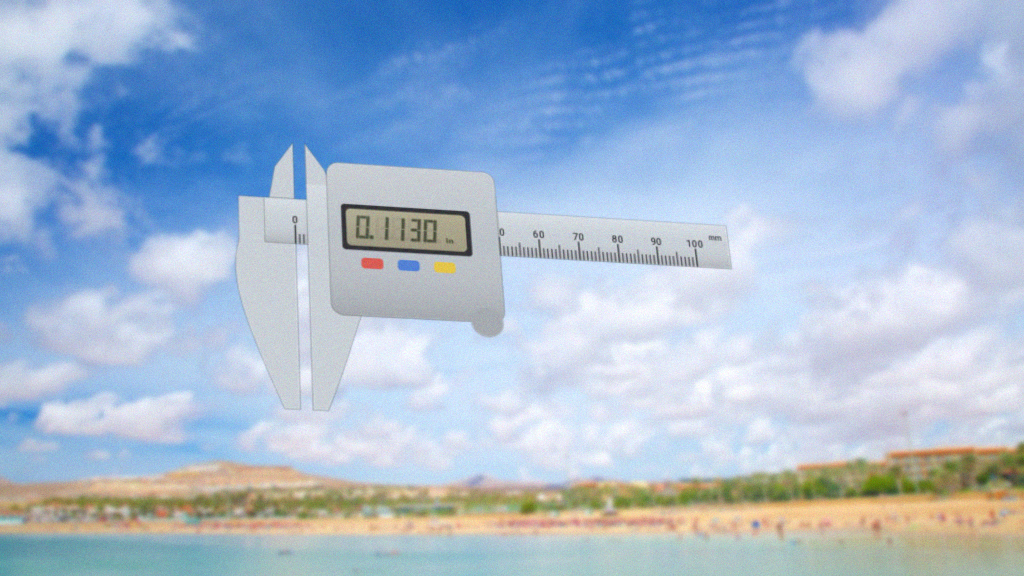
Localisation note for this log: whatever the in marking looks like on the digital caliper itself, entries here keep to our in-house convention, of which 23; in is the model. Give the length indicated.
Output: 0.1130; in
